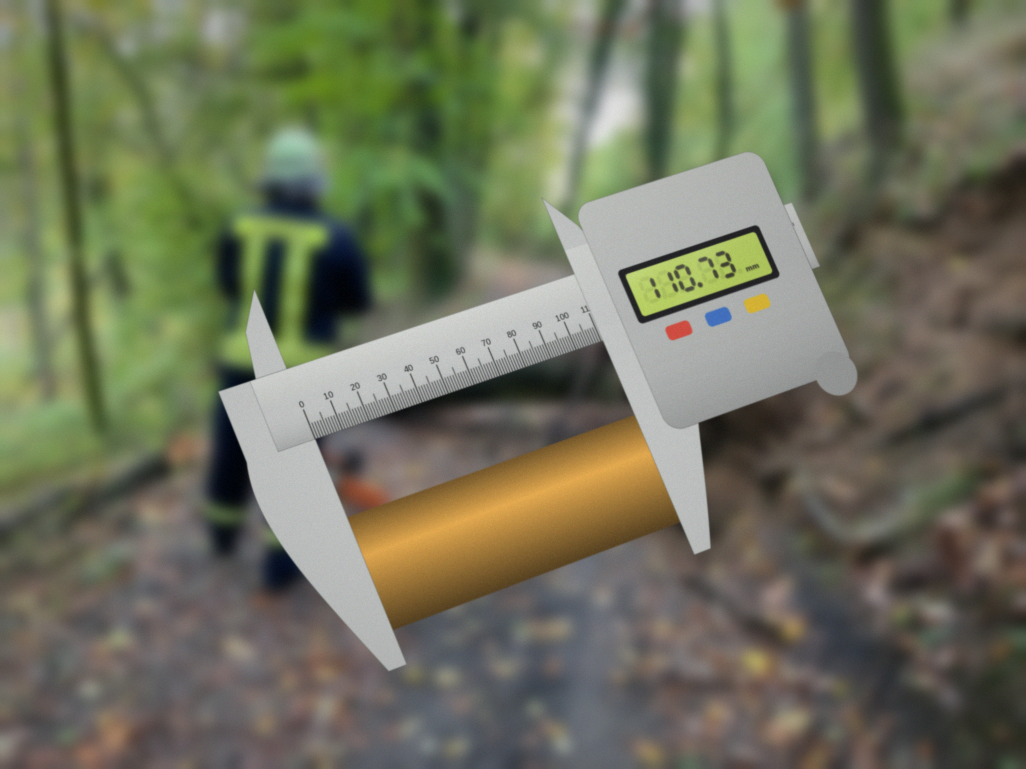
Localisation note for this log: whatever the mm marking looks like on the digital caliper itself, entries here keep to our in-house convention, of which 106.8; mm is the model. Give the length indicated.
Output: 110.73; mm
